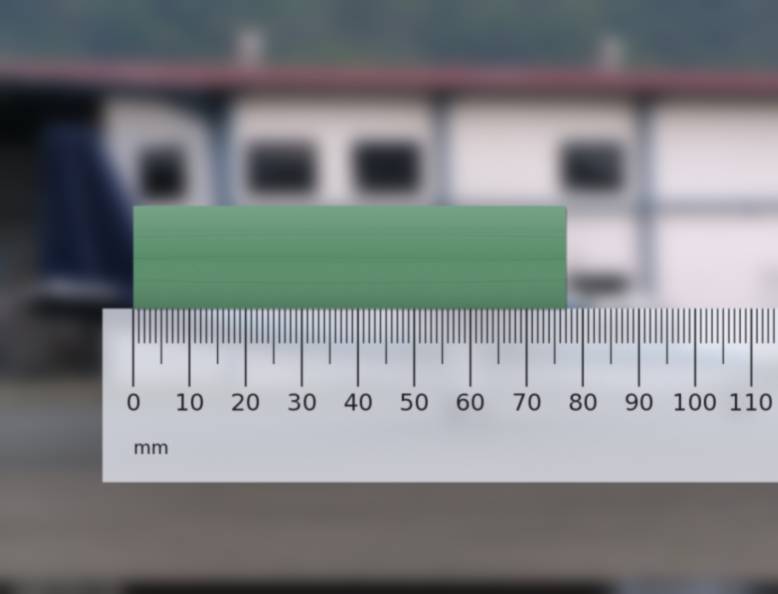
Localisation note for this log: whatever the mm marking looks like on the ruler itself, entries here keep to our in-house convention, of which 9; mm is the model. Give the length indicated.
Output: 77; mm
